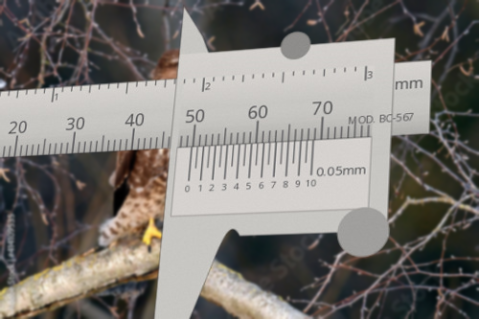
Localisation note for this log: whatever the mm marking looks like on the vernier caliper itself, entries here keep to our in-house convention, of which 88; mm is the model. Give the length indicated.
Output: 49.8; mm
